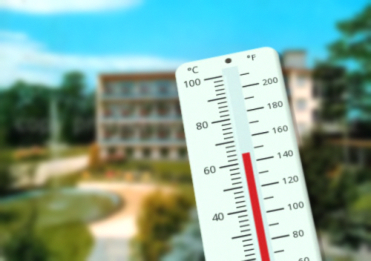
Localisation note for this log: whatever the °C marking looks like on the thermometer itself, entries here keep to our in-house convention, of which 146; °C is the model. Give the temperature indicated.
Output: 64; °C
